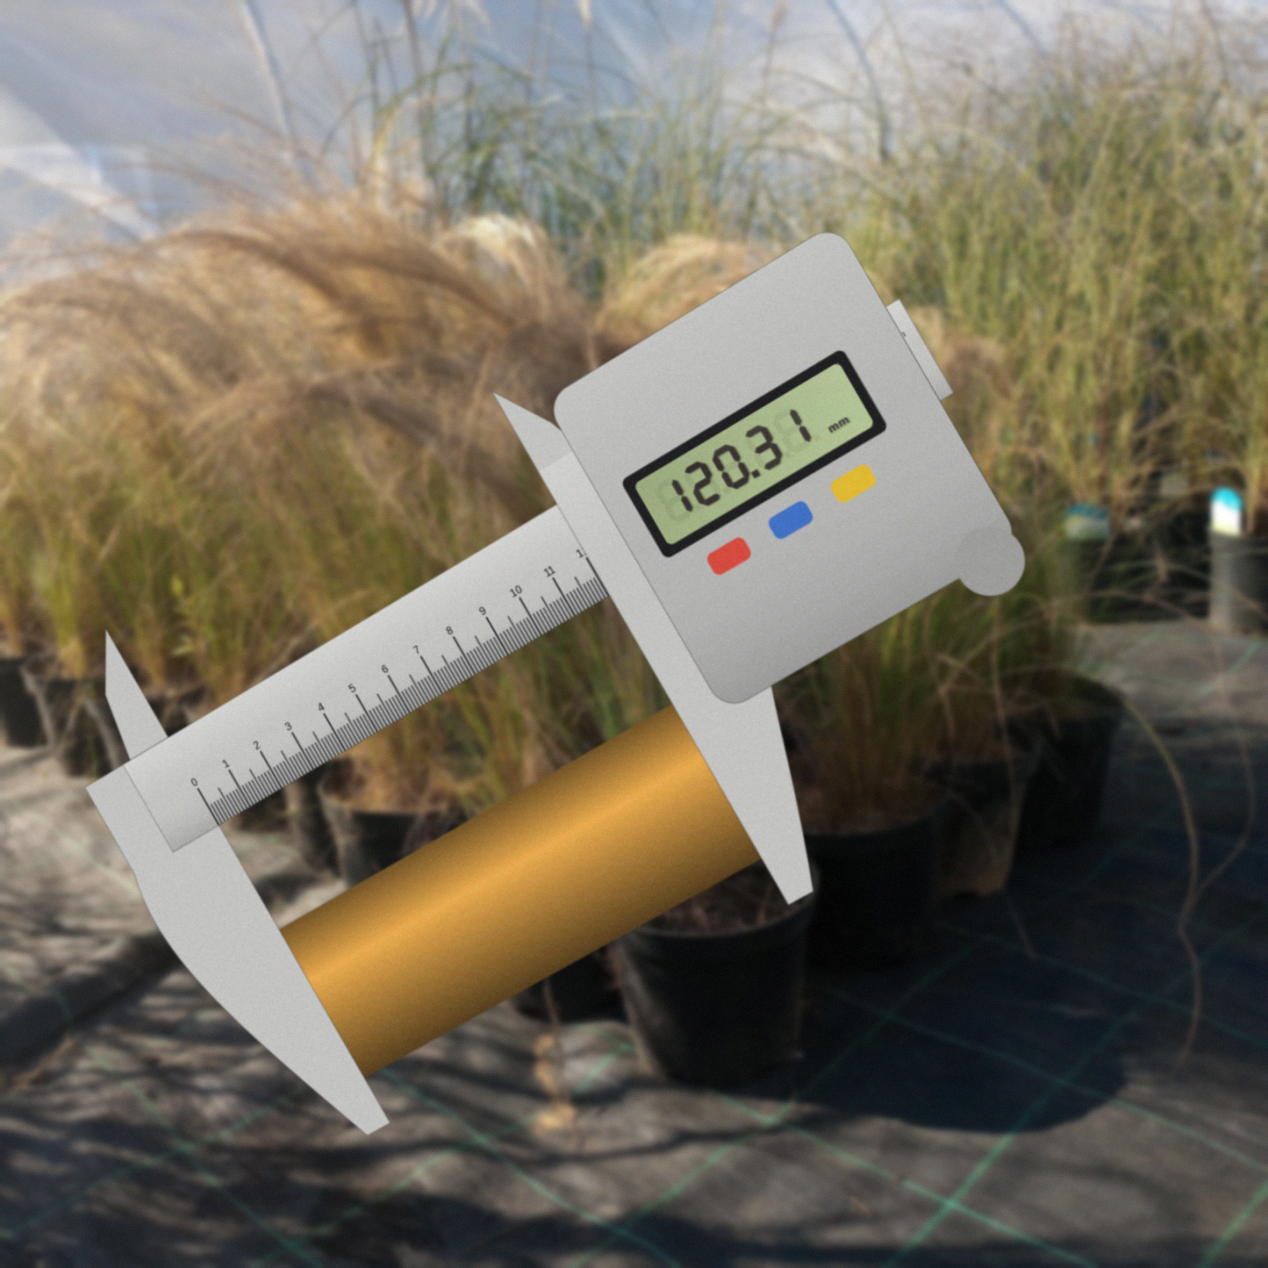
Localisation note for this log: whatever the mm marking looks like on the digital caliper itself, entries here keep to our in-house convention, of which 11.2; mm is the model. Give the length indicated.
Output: 120.31; mm
